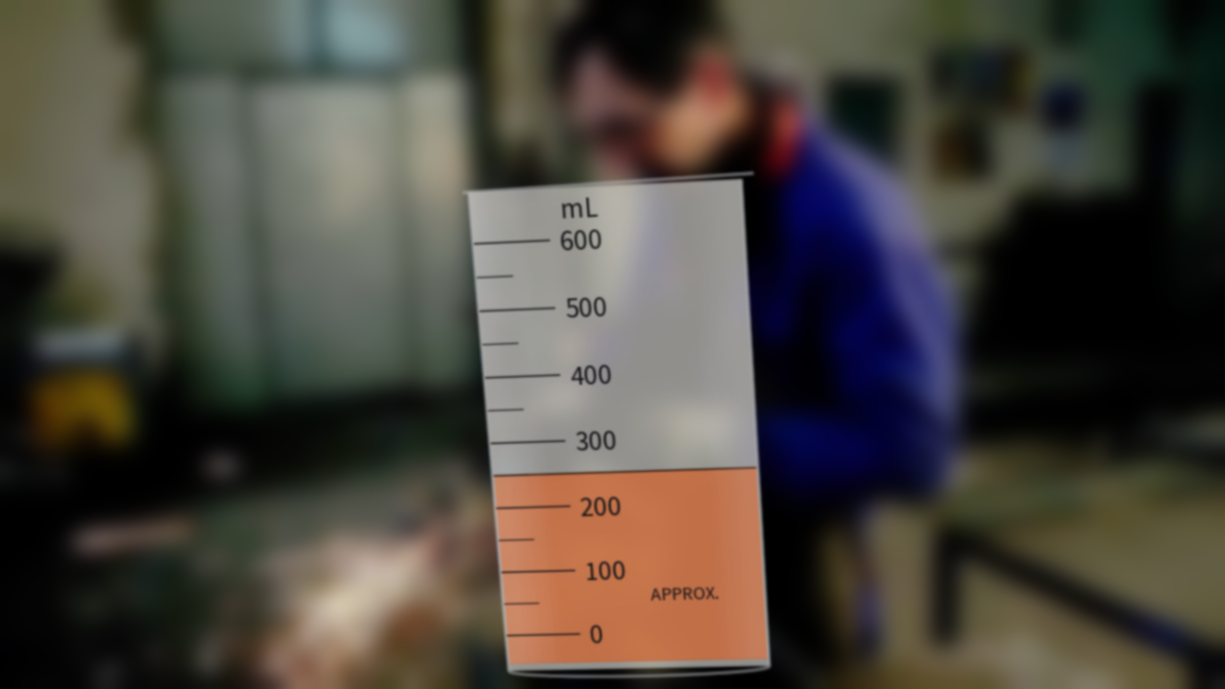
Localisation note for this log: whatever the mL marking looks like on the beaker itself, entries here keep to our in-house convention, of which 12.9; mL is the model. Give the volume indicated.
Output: 250; mL
